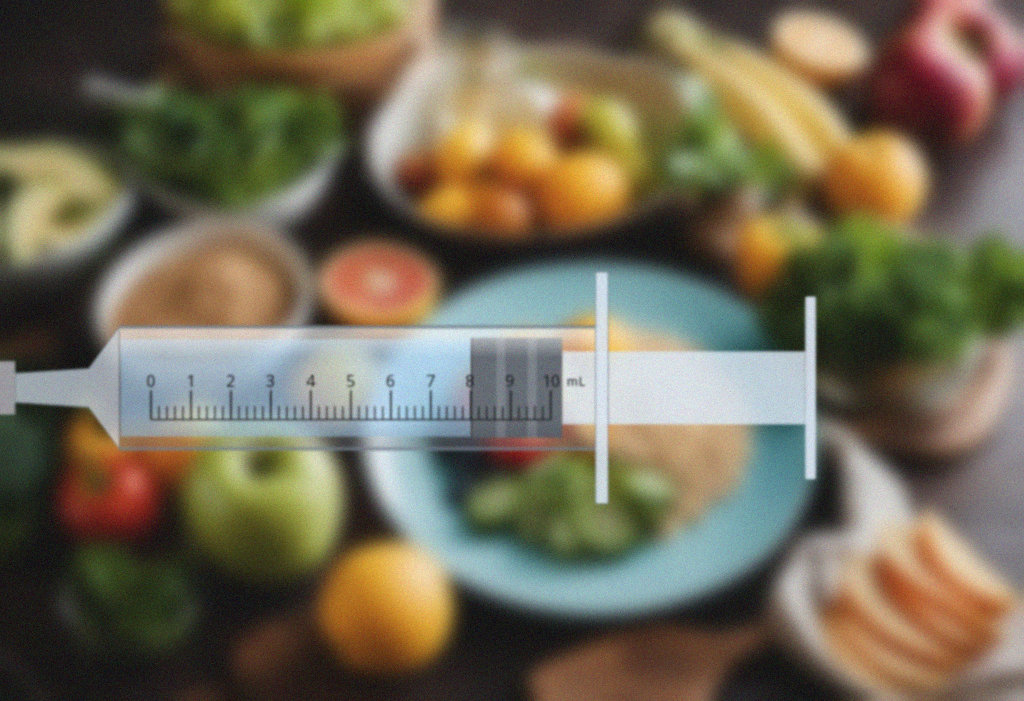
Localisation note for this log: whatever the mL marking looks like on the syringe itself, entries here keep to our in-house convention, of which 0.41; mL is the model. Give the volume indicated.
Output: 8; mL
